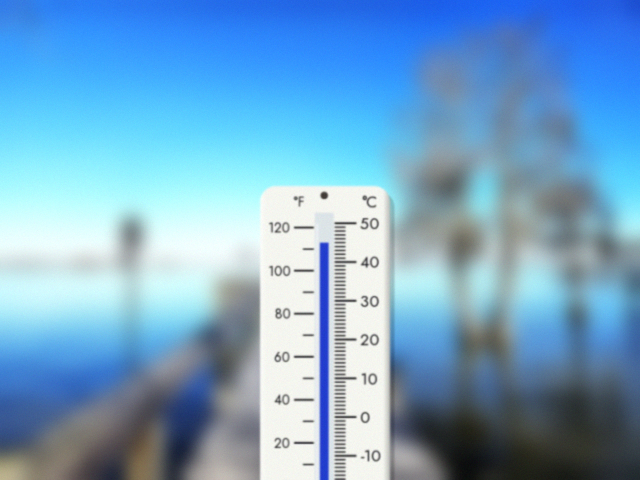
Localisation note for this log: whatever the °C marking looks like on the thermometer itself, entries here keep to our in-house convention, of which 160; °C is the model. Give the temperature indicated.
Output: 45; °C
